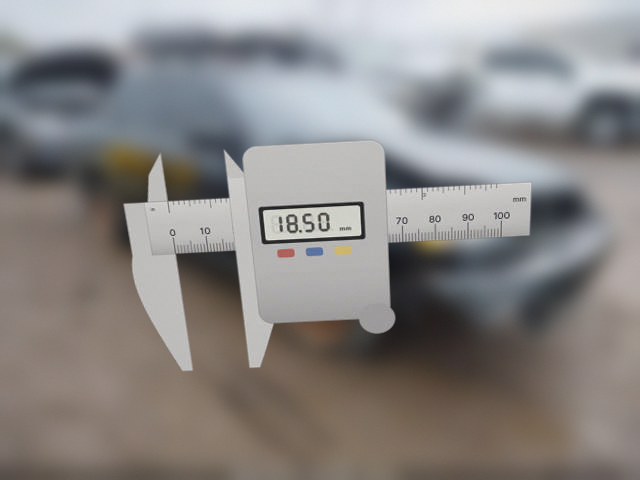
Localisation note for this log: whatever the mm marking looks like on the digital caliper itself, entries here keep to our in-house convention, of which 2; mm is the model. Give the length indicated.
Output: 18.50; mm
